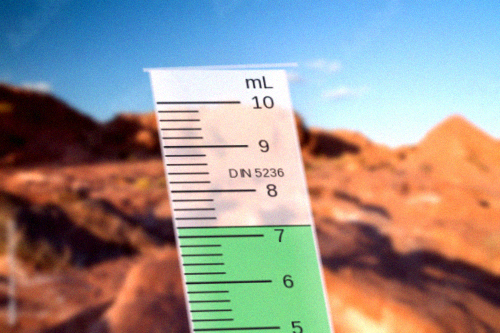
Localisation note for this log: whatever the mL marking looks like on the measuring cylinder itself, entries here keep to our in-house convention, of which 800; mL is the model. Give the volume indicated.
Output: 7.2; mL
